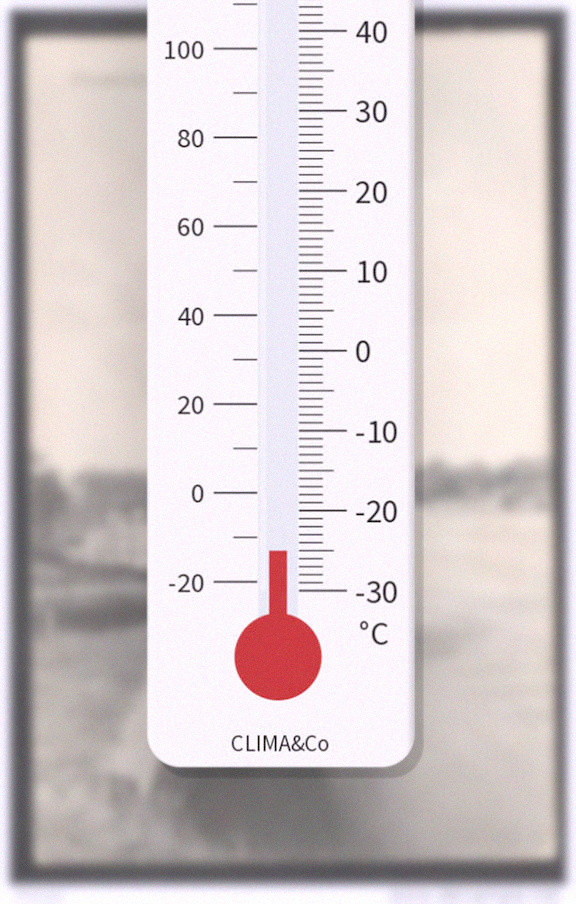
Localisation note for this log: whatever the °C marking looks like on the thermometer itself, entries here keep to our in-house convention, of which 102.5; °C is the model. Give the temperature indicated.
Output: -25; °C
